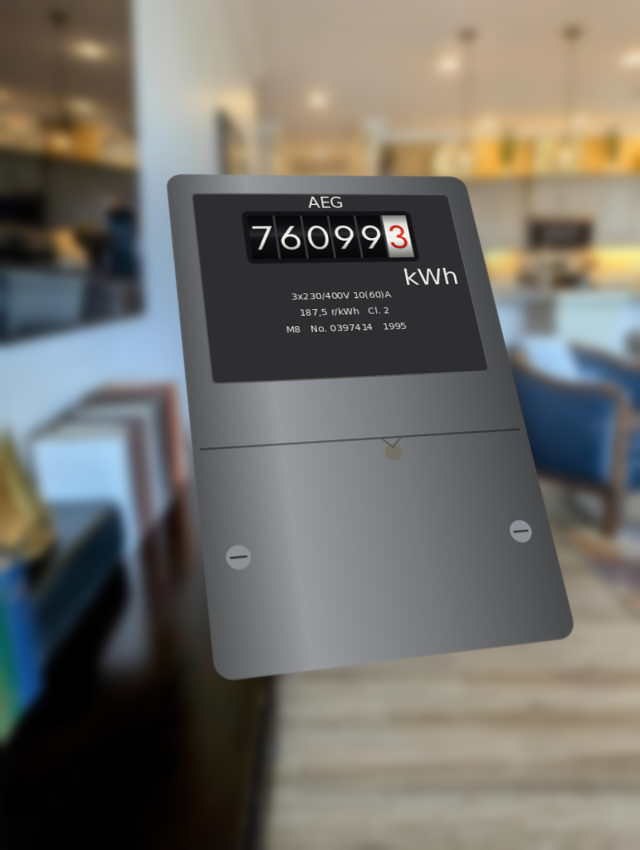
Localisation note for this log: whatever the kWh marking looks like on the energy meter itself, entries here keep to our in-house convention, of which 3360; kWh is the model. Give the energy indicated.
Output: 76099.3; kWh
